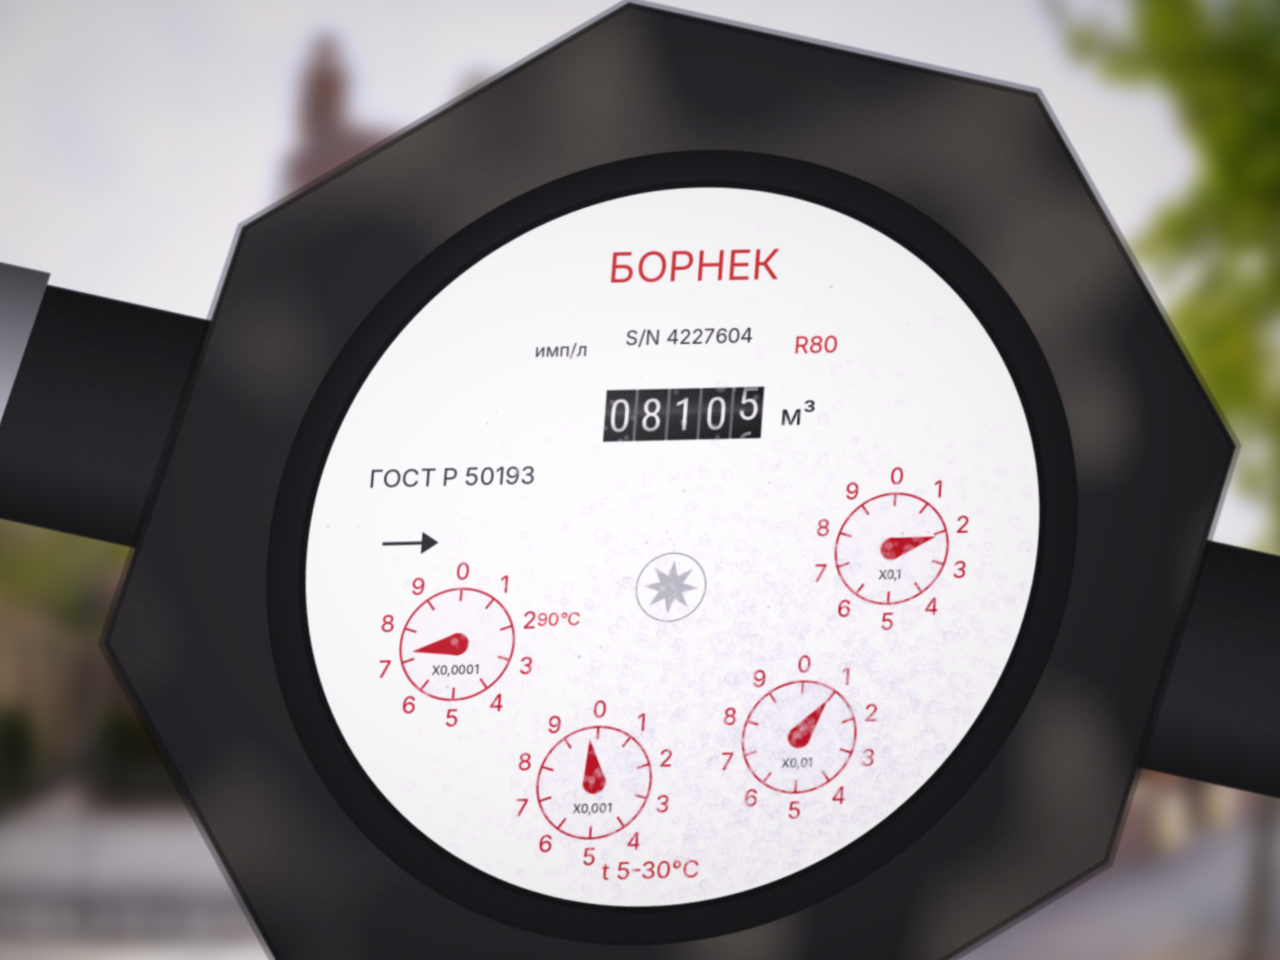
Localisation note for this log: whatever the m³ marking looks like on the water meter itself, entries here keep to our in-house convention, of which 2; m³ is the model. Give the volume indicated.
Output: 8105.2097; m³
